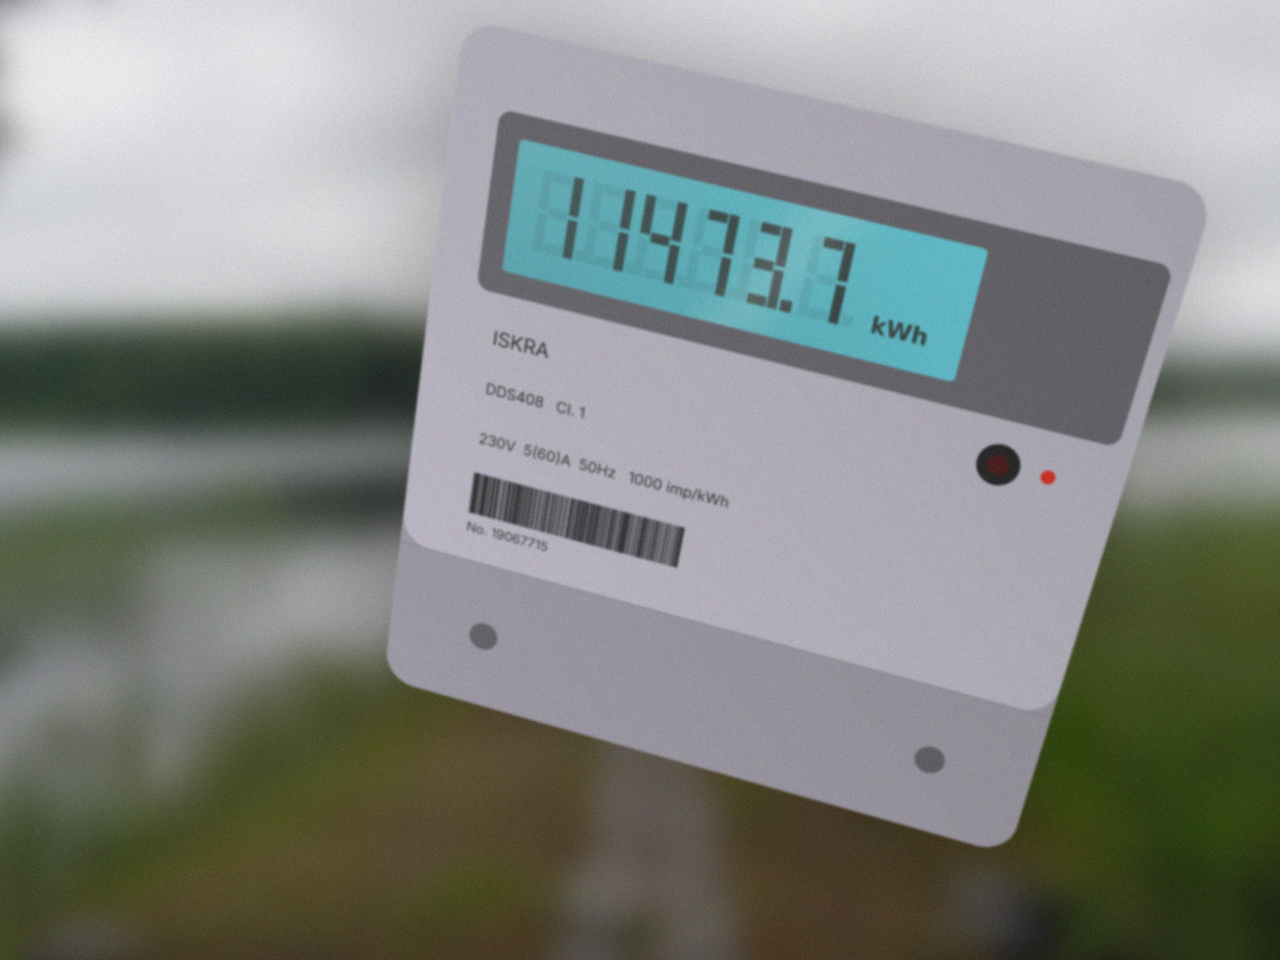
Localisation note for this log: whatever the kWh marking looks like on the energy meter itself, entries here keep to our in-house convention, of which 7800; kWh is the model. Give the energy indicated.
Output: 11473.7; kWh
